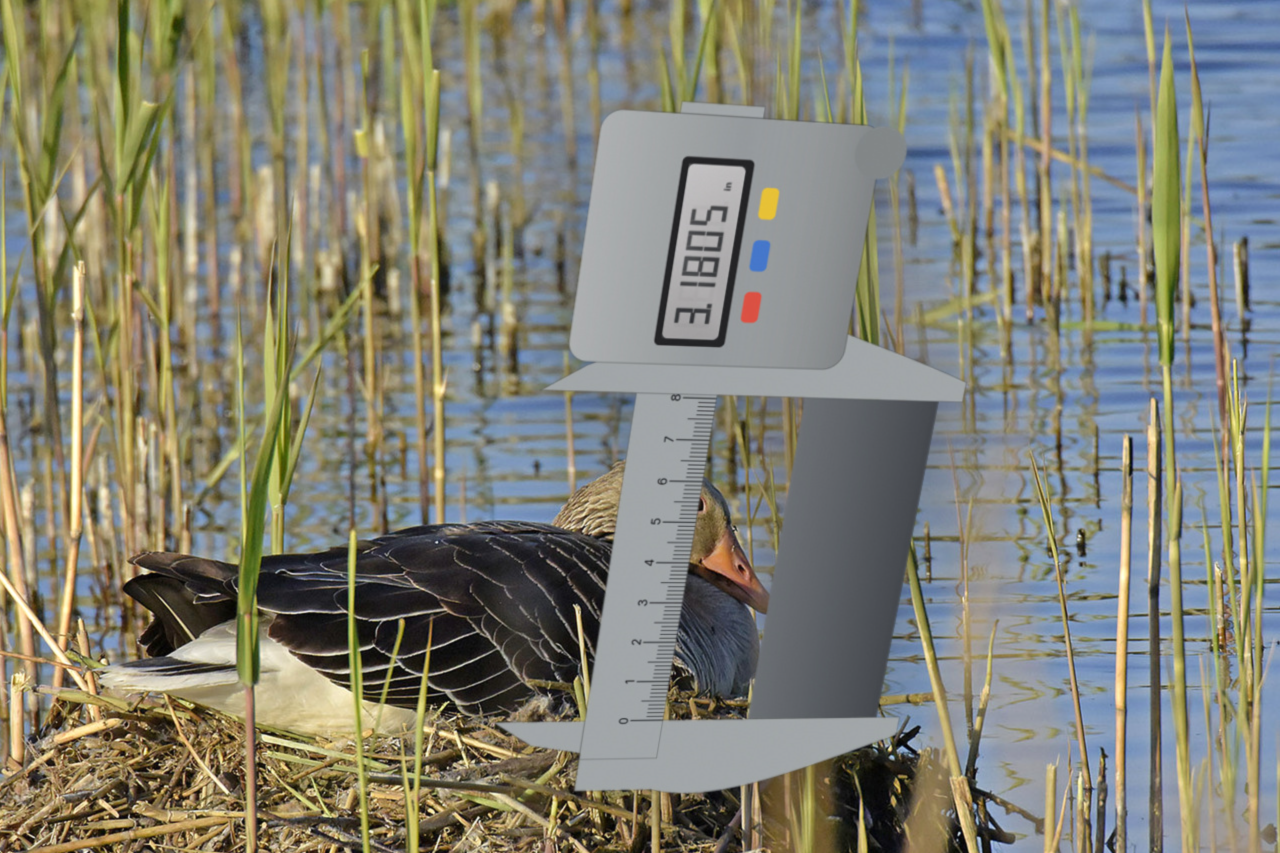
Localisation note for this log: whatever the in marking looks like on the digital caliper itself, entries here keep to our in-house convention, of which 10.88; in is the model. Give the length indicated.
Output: 3.1805; in
